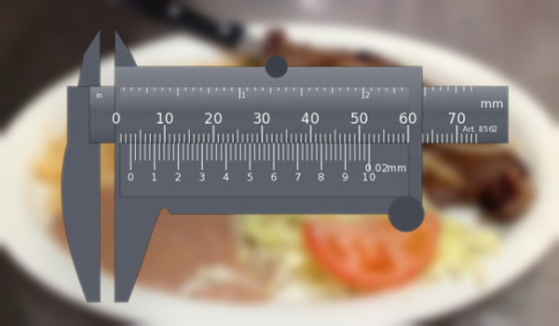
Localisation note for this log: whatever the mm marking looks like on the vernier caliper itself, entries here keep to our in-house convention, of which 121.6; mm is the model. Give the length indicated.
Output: 3.0; mm
